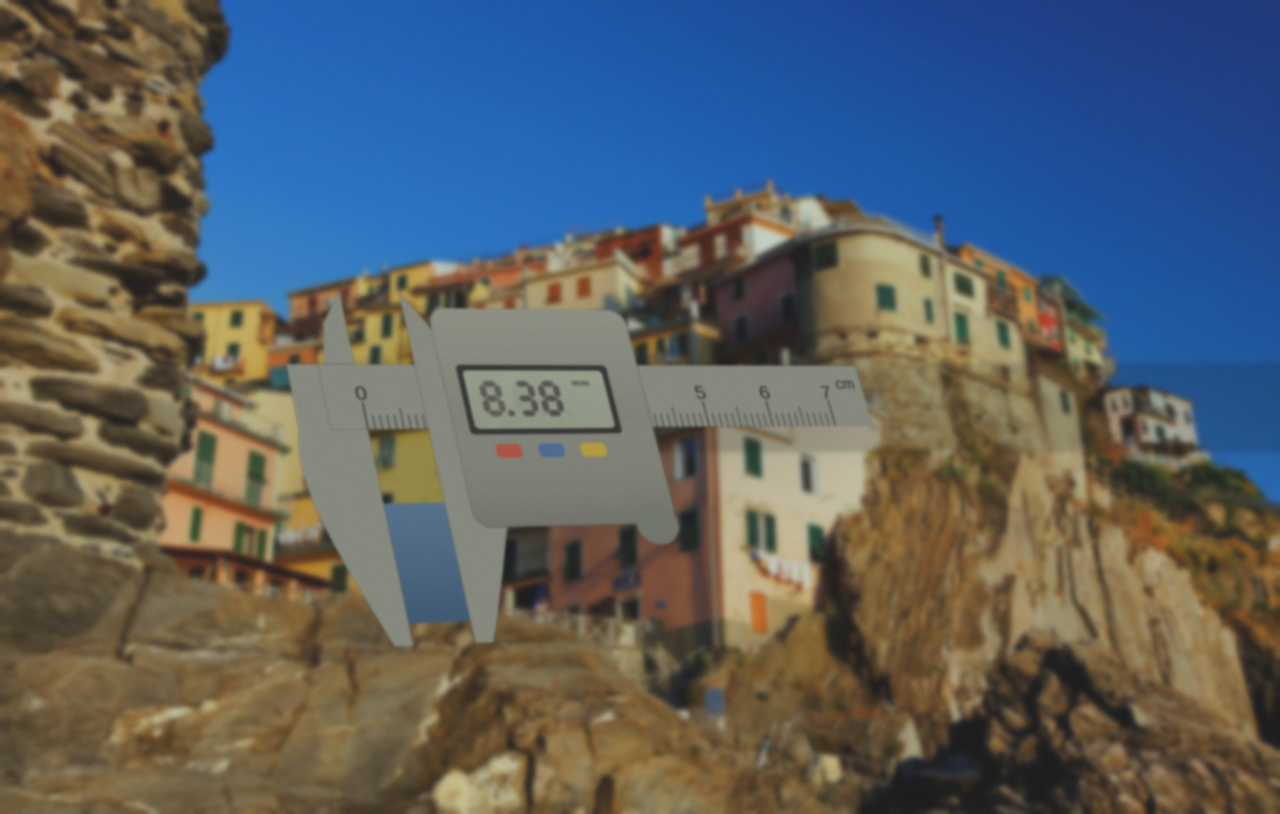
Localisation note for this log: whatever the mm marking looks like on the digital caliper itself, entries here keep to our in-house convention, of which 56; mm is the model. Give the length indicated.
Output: 8.38; mm
